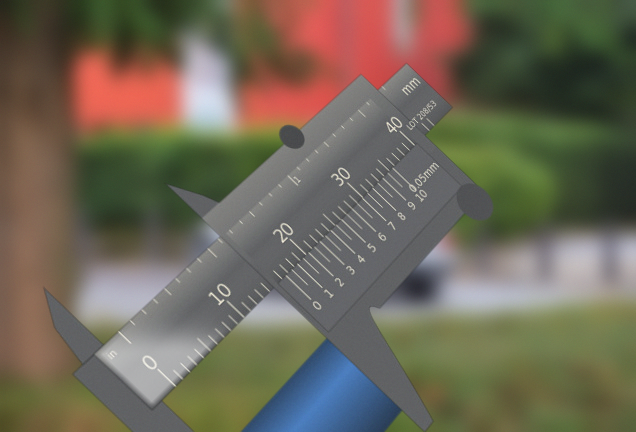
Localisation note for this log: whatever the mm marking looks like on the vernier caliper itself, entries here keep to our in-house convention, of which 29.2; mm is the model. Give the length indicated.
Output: 16.6; mm
